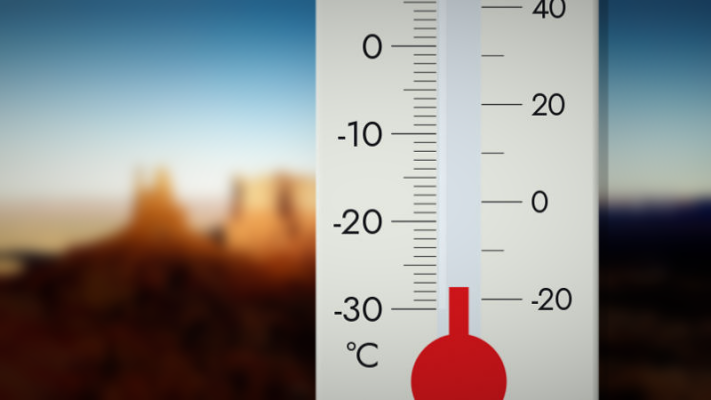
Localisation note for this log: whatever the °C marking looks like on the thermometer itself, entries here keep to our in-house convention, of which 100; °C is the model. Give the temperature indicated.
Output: -27.5; °C
